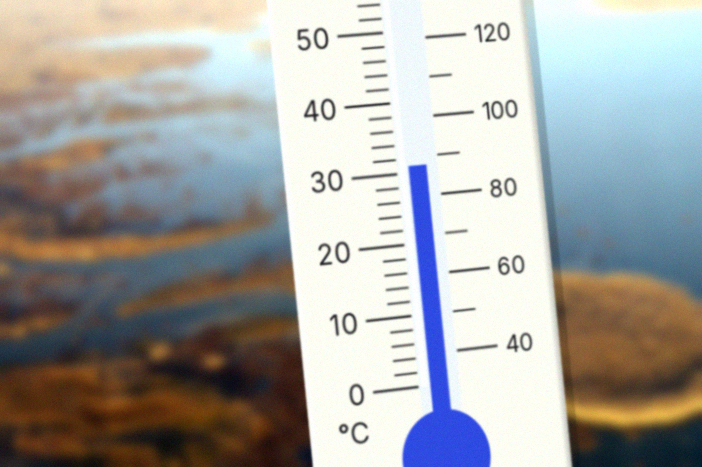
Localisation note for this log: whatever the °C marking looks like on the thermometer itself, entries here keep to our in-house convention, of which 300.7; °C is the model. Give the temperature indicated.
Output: 31; °C
